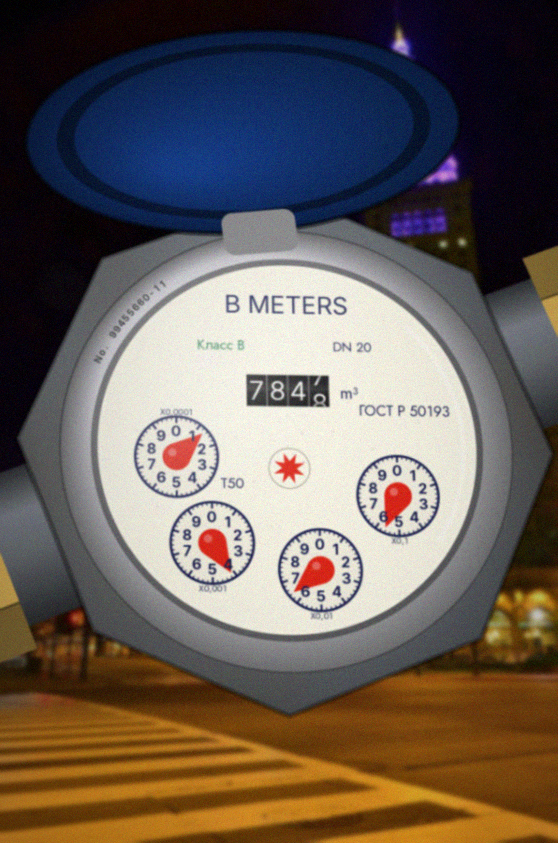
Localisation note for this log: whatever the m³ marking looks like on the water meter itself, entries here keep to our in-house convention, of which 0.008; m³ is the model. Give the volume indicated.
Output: 7847.5641; m³
